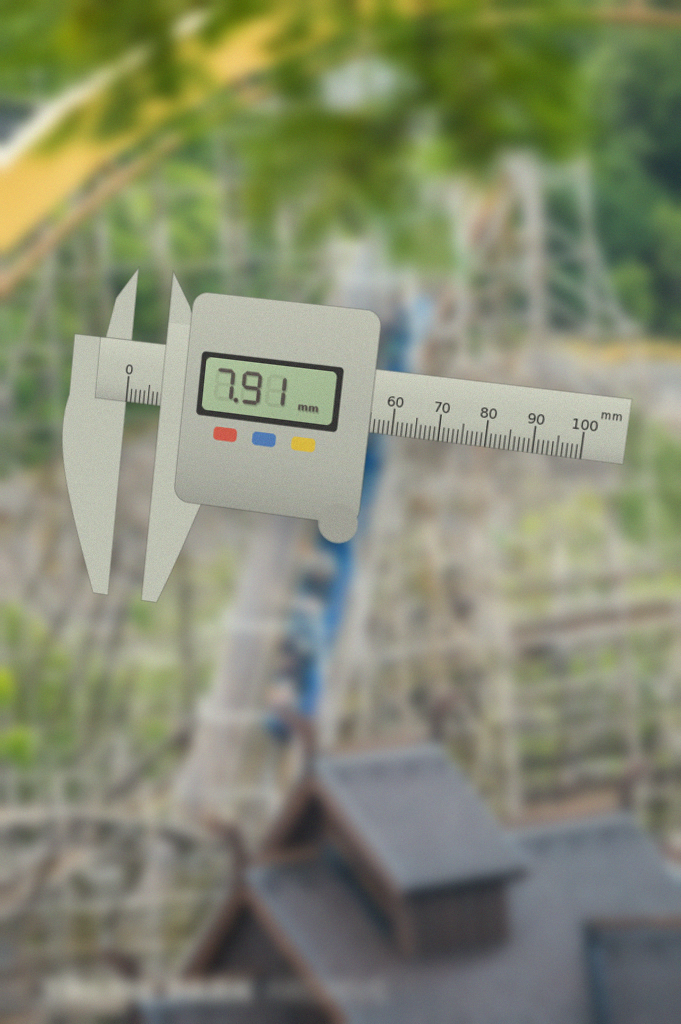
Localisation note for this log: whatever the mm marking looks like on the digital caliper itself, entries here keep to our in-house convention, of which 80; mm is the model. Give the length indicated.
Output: 7.91; mm
